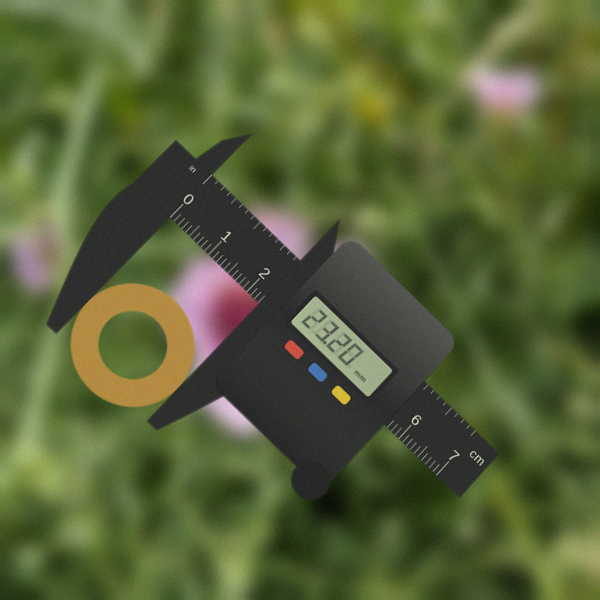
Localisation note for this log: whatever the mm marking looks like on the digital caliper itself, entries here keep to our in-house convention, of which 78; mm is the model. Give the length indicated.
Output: 23.20; mm
